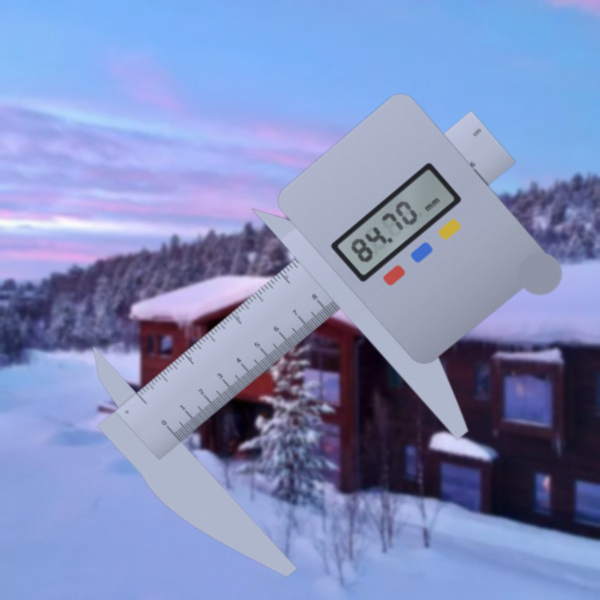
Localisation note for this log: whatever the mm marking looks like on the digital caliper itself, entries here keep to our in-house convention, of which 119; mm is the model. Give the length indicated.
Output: 84.70; mm
